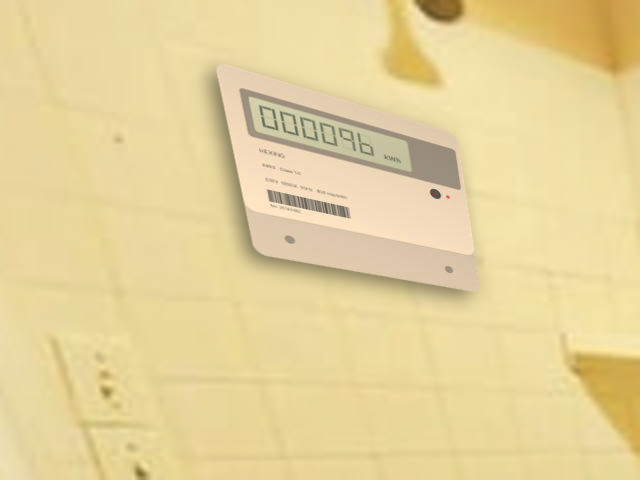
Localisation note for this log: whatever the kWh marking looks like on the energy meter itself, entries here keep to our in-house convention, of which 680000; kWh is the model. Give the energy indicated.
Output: 96; kWh
